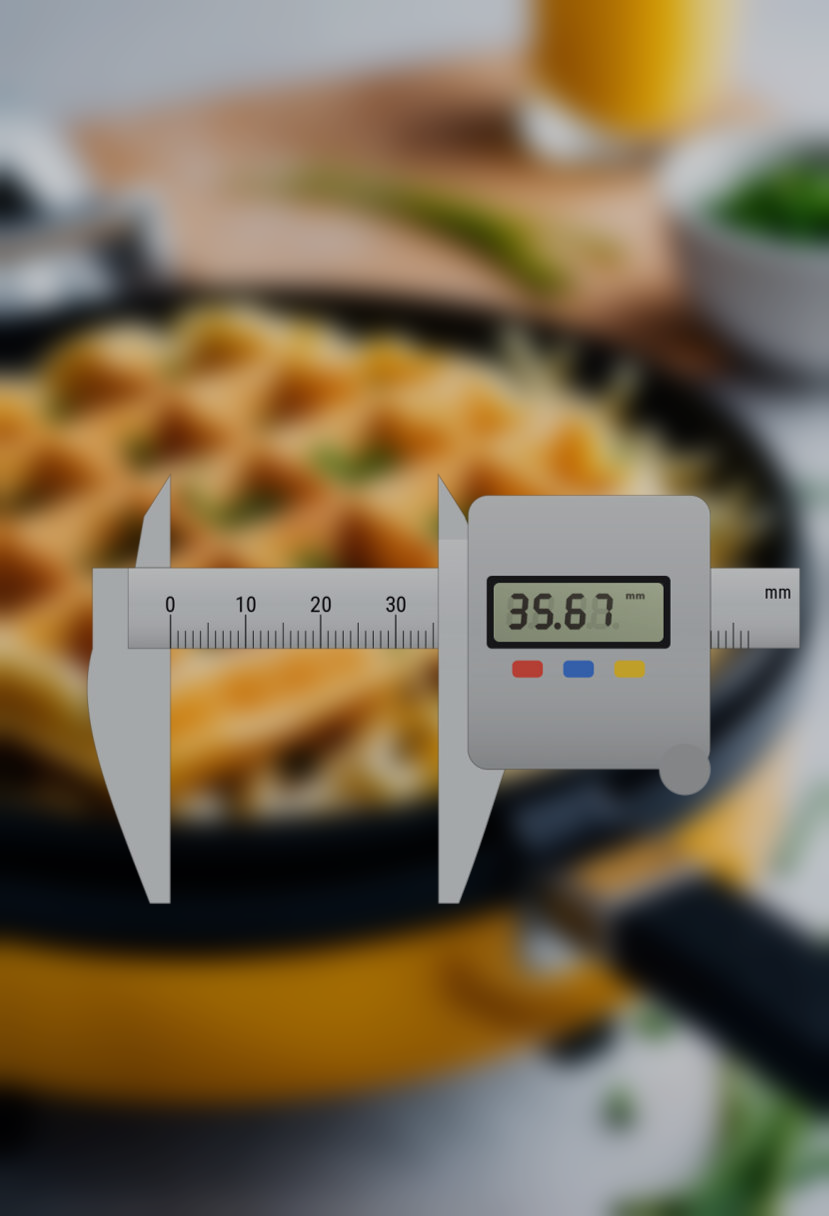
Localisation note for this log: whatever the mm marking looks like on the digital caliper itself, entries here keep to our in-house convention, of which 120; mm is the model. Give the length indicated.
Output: 35.67; mm
